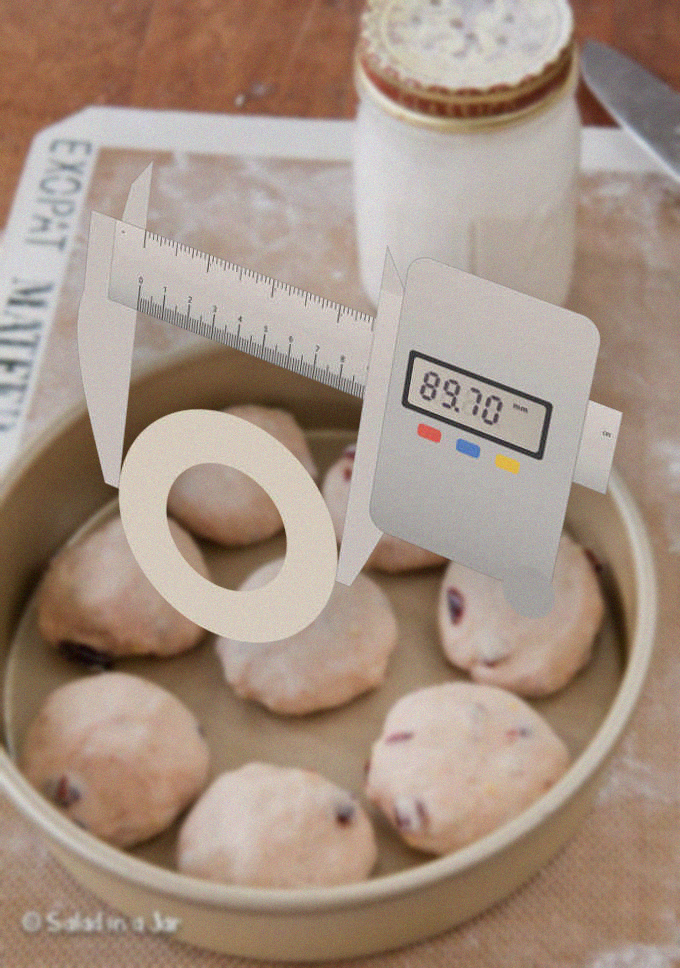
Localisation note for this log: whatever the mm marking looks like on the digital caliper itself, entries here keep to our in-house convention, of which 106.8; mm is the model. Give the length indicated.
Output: 89.70; mm
